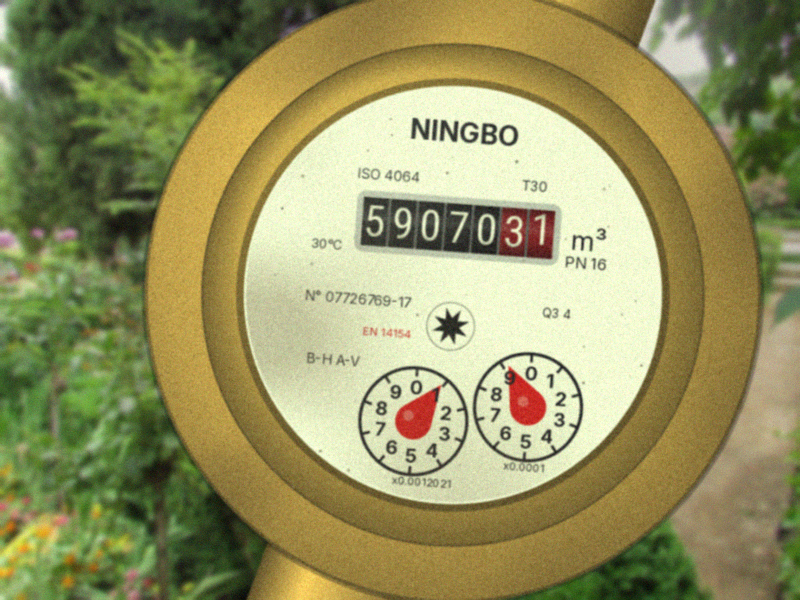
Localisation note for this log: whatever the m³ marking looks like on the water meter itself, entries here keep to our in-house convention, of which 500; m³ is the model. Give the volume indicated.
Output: 59070.3109; m³
